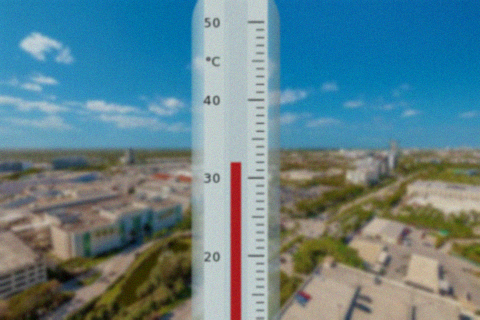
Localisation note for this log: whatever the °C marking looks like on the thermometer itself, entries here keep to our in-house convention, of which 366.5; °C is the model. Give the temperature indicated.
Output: 32; °C
